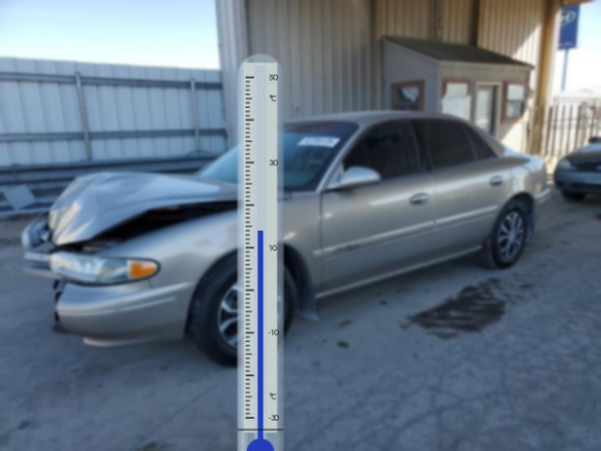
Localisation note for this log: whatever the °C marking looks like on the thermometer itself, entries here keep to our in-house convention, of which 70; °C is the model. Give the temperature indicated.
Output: 14; °C
